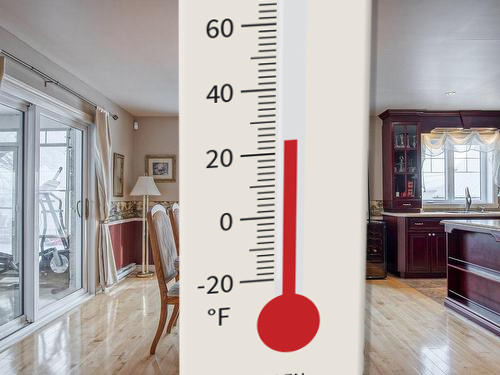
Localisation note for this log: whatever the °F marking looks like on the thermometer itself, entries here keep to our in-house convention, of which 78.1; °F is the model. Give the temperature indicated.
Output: 24; °F
